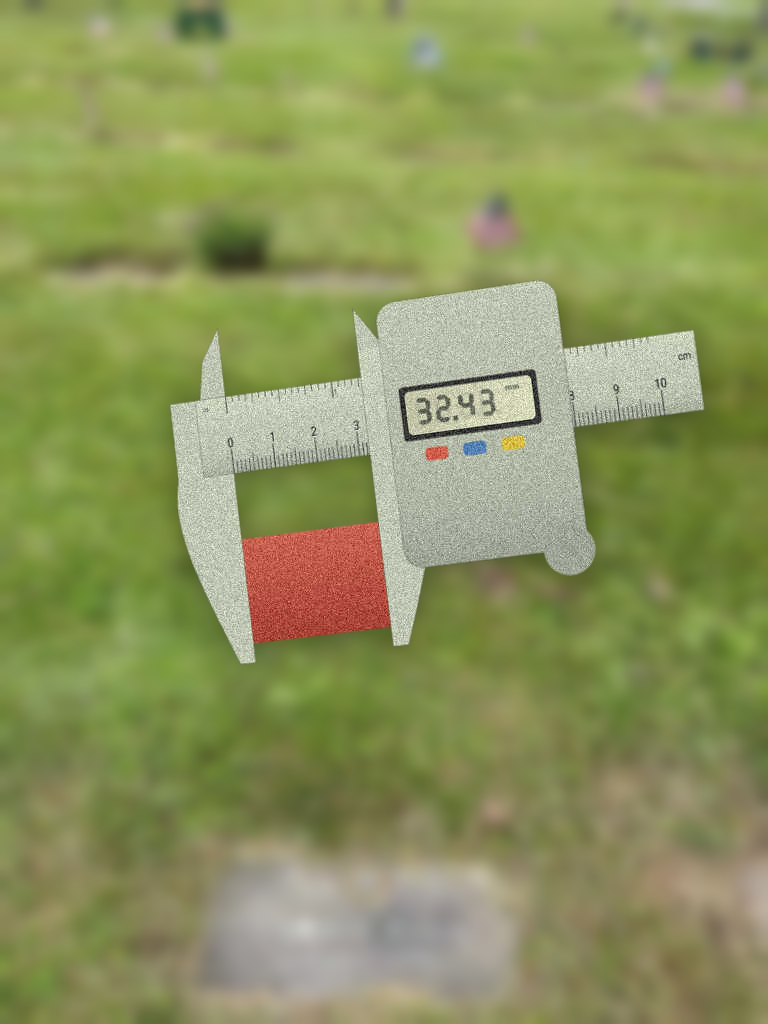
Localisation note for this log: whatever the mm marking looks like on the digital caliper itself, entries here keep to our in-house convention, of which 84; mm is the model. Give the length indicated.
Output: 32.43; mm
